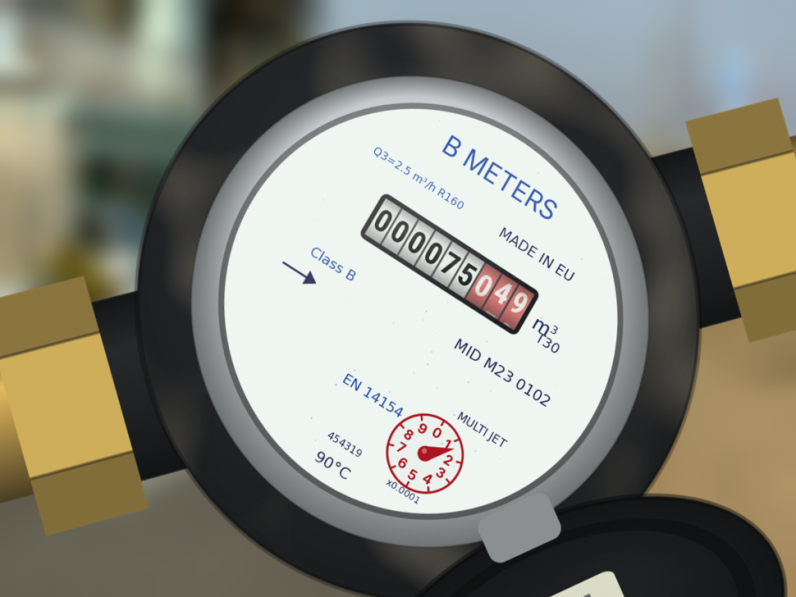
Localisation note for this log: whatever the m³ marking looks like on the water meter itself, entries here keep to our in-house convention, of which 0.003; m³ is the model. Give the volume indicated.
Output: 75.0491; m³
